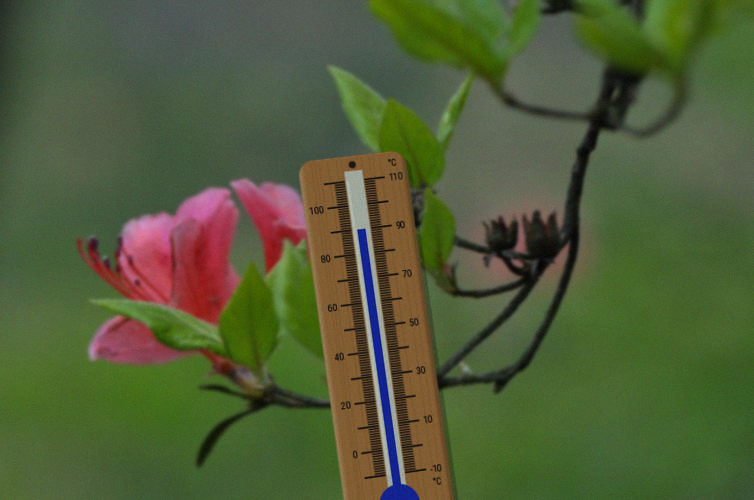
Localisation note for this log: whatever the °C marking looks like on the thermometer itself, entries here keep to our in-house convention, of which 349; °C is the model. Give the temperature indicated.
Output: 90; °C
